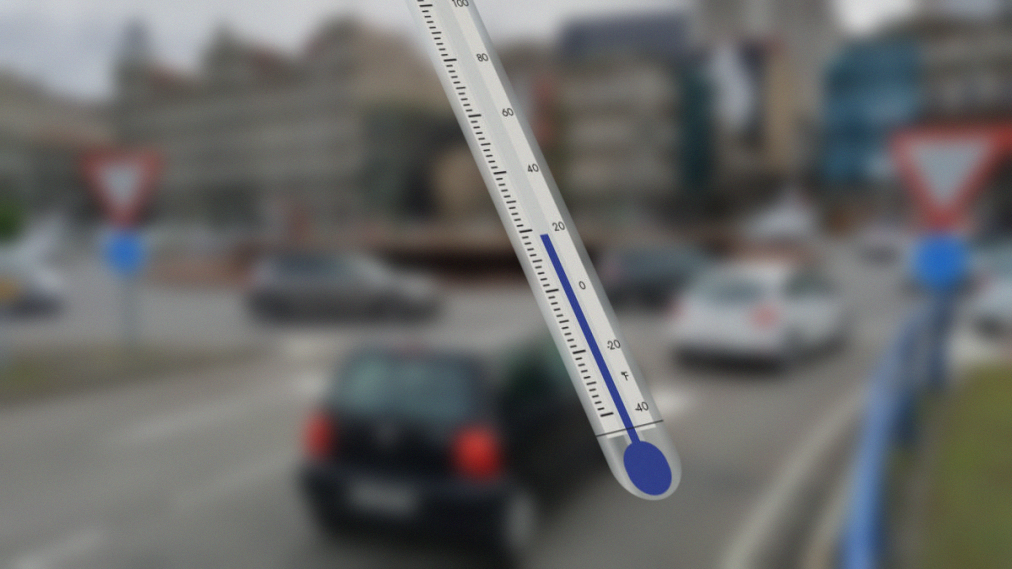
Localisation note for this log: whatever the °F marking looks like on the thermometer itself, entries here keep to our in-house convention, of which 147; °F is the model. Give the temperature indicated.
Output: 18; °F
